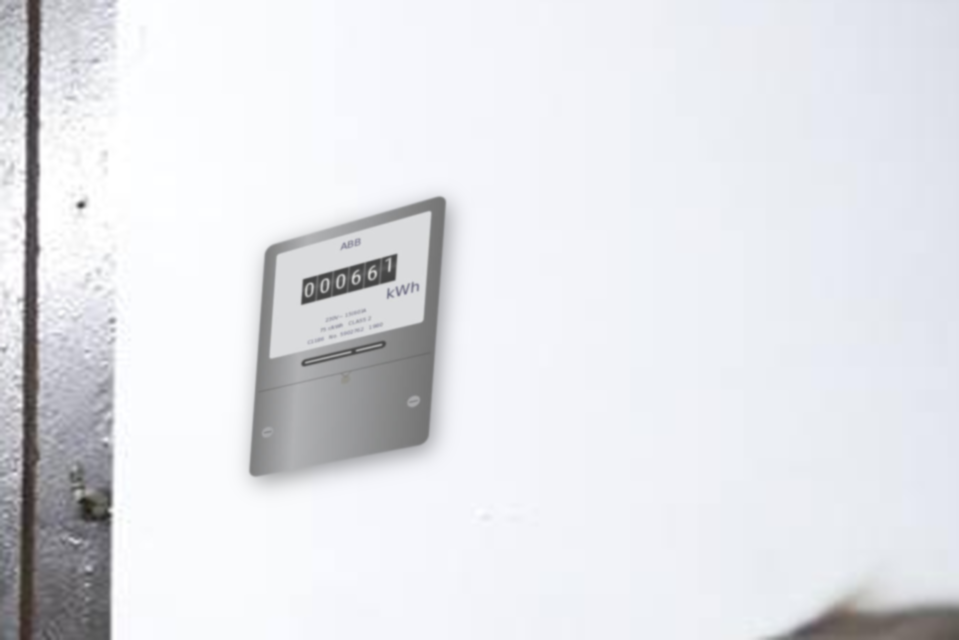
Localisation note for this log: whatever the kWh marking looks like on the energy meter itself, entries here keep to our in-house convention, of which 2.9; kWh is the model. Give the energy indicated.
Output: 661; kWh
